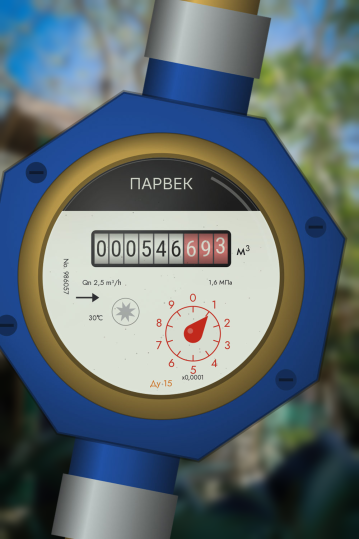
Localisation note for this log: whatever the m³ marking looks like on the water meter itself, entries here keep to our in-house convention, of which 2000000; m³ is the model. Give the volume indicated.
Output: 546.6931; m³
